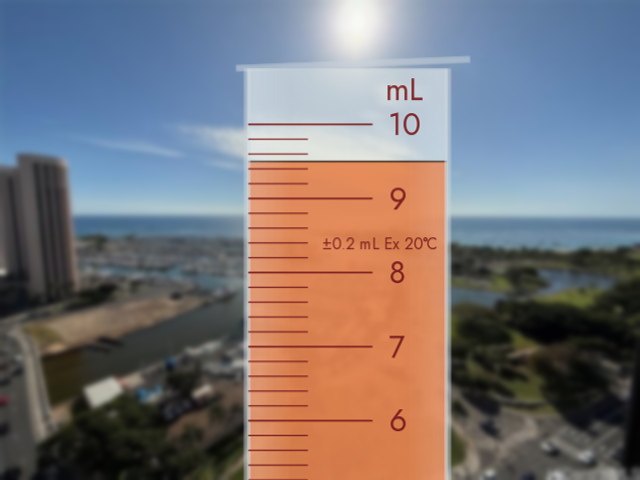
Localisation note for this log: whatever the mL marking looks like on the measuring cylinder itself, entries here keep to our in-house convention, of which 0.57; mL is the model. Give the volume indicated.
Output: 9.5; mL
